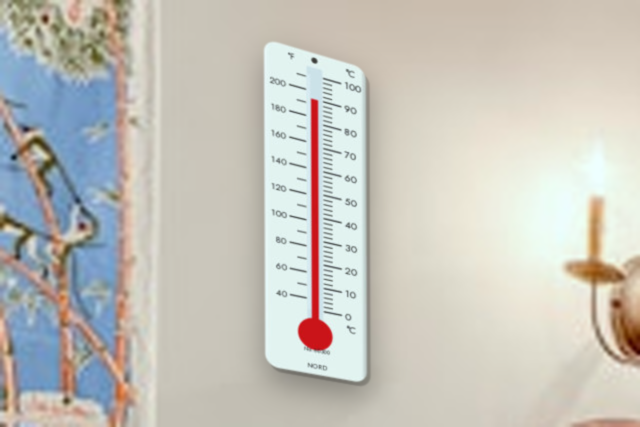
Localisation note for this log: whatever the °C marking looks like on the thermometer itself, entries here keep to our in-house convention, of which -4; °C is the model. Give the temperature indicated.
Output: 90; °C
